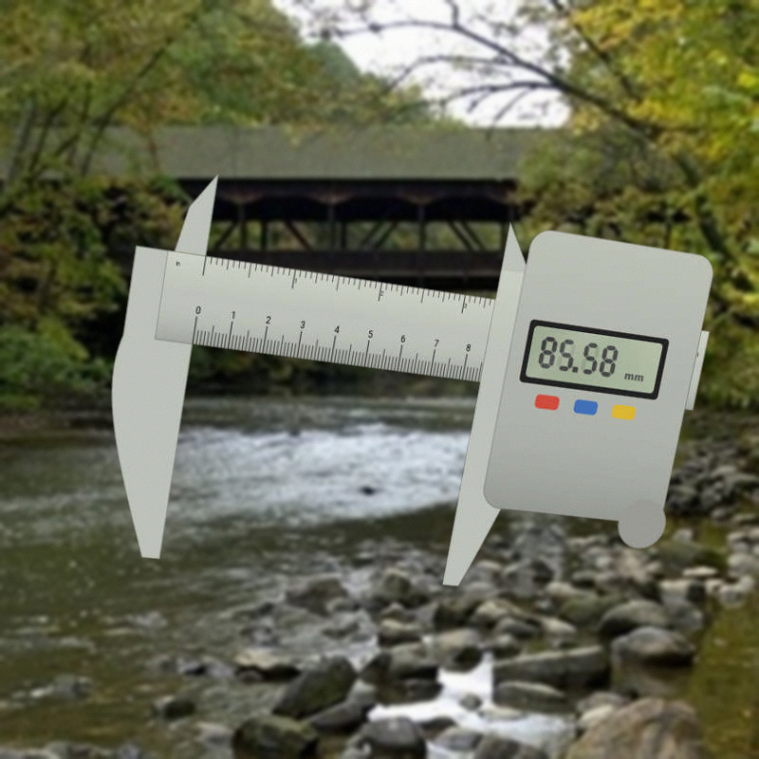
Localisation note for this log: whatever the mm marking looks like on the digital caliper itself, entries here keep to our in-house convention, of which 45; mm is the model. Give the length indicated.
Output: 85.58; mm
